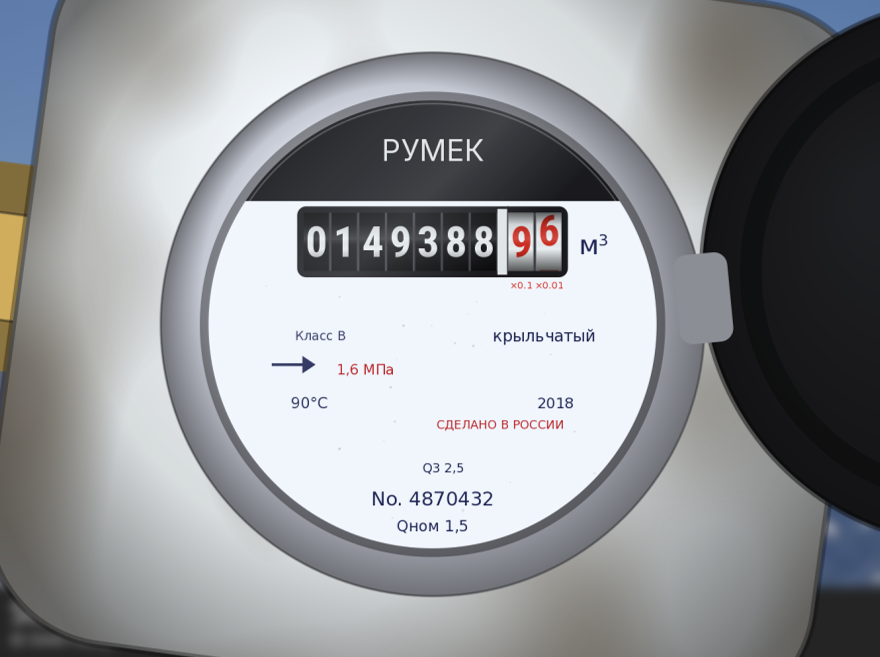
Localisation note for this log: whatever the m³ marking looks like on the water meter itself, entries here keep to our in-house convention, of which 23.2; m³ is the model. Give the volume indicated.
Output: 149388.96; m³
